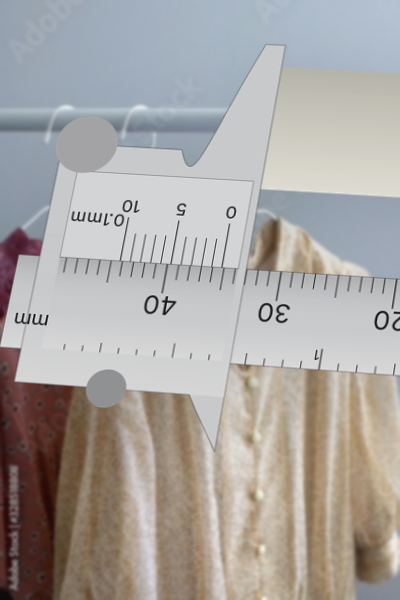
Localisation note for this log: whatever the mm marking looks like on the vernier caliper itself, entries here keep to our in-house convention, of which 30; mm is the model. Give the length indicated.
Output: 35.2; mm
